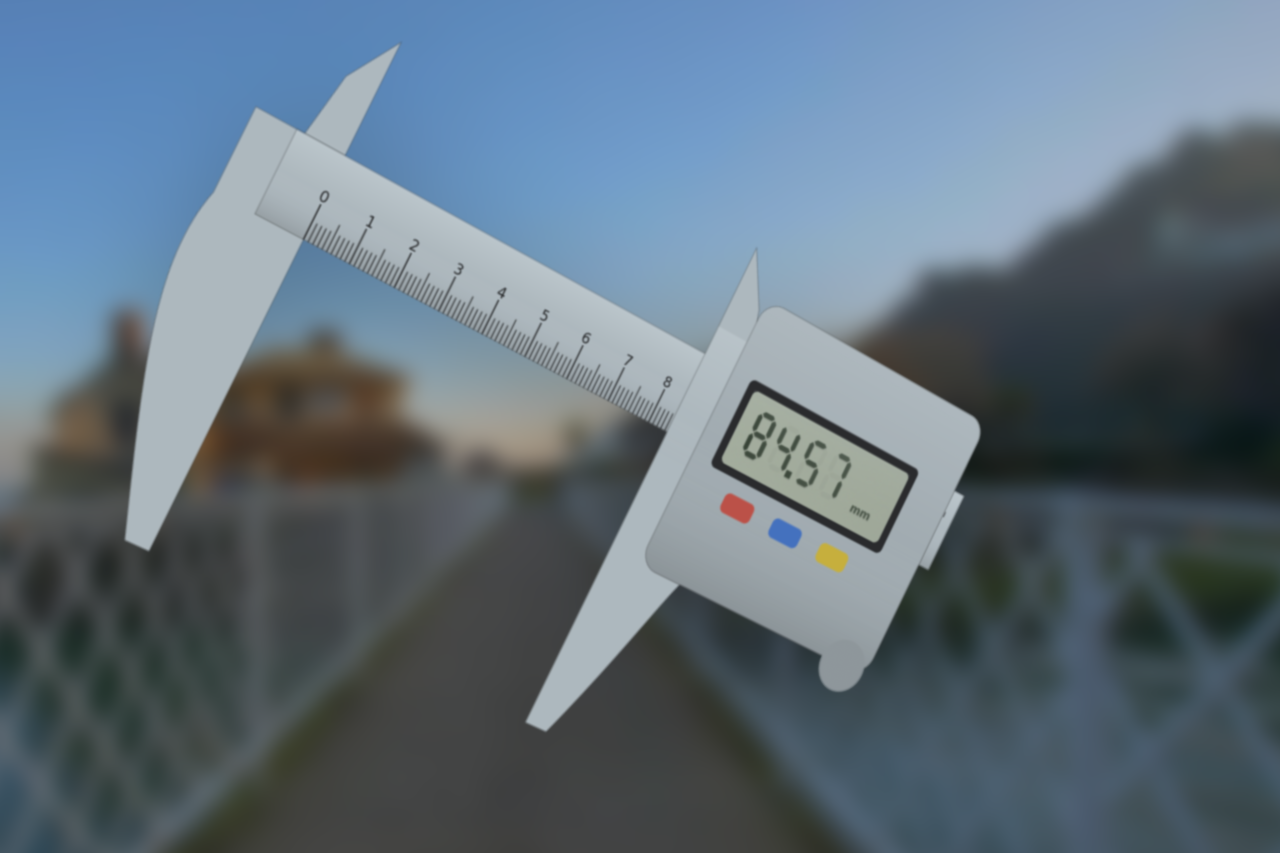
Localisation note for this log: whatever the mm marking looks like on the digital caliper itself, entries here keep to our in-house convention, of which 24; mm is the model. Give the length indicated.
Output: 84.57; mm
